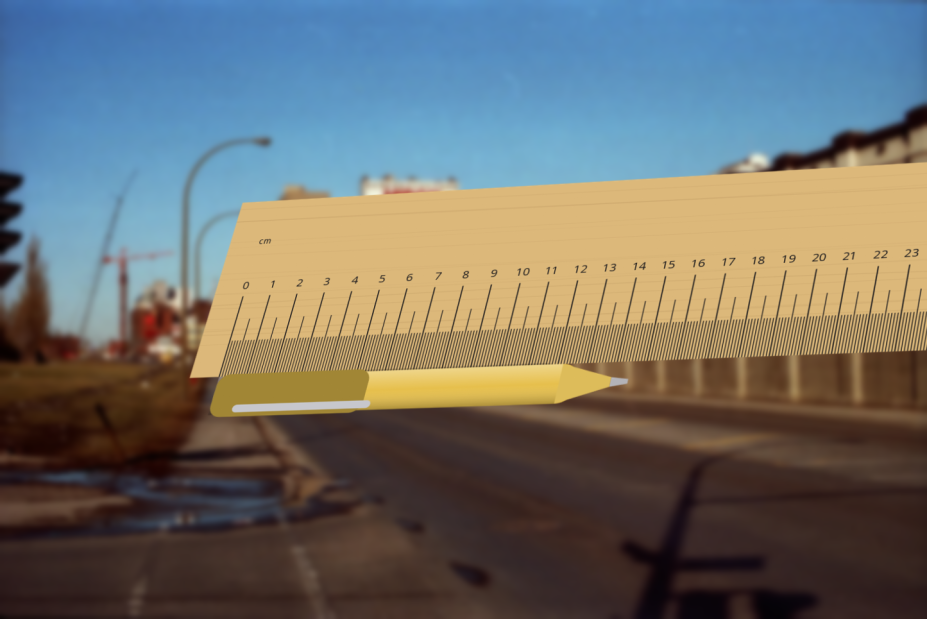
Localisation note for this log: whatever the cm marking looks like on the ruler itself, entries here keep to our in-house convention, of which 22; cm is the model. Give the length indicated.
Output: 14.5; cm
